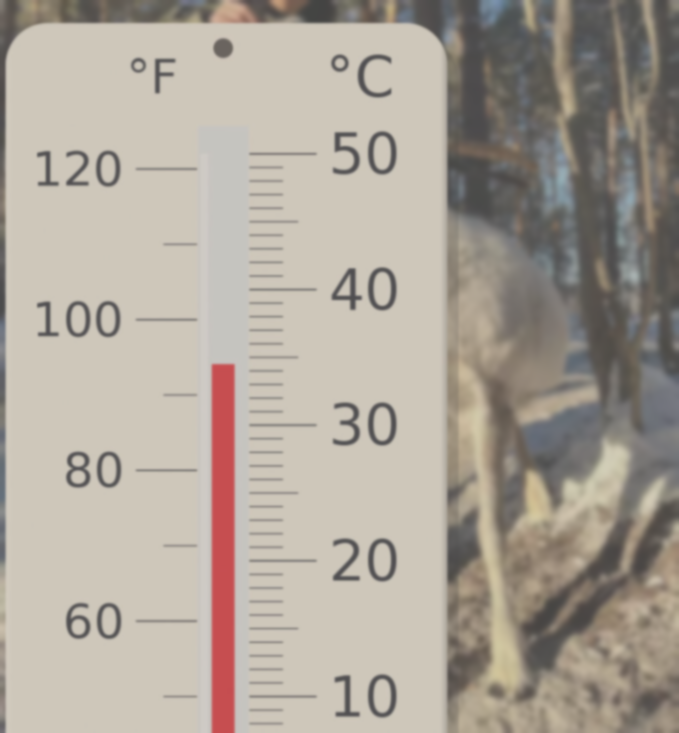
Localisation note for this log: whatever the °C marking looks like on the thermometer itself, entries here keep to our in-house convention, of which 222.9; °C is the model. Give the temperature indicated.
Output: 34.5; °C
